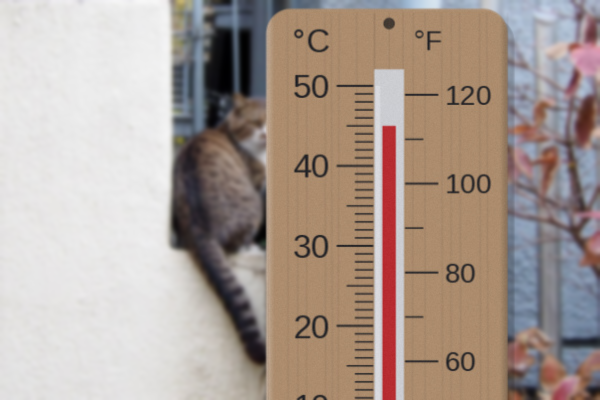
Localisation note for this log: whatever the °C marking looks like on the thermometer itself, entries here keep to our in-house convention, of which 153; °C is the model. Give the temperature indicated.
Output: 45; °C
